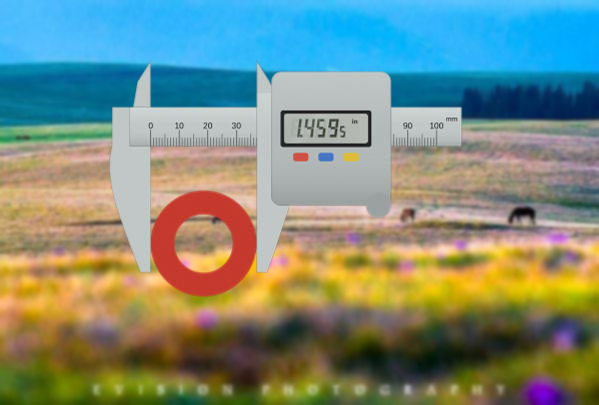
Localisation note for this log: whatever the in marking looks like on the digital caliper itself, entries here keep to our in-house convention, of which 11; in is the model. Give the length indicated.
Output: 1.4595; in
